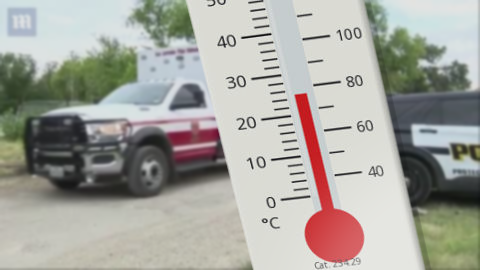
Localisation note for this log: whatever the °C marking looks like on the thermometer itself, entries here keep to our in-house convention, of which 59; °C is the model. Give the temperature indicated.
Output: 25; °C
